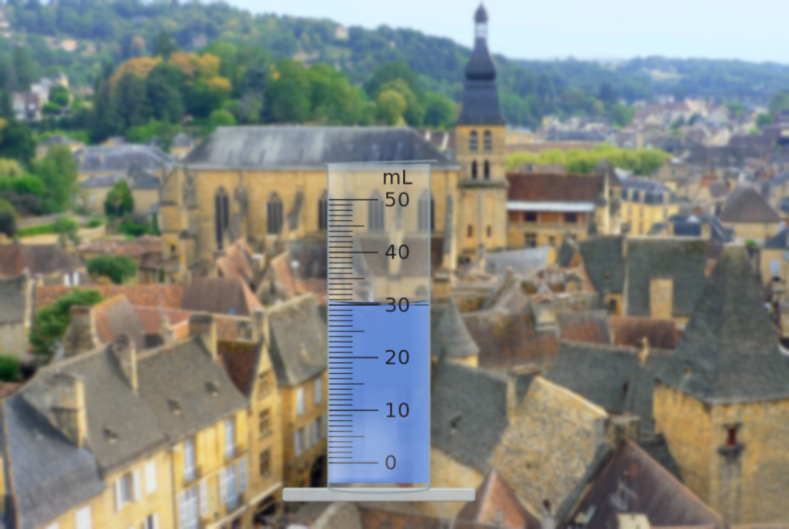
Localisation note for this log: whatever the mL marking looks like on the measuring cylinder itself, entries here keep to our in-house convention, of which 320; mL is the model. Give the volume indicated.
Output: 30; mL
